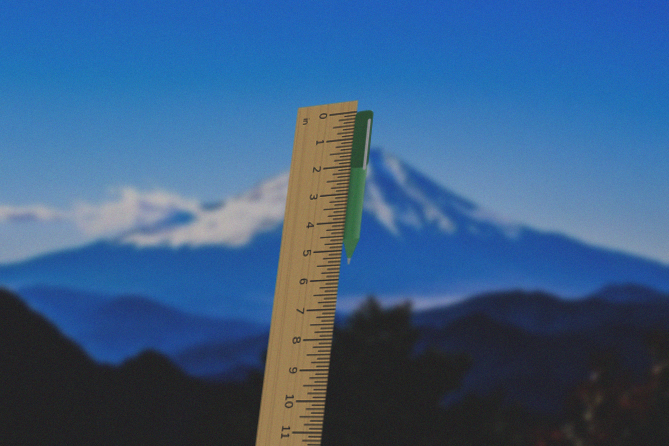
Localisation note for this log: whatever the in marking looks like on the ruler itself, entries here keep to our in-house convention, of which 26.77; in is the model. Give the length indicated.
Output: 5.5; in
